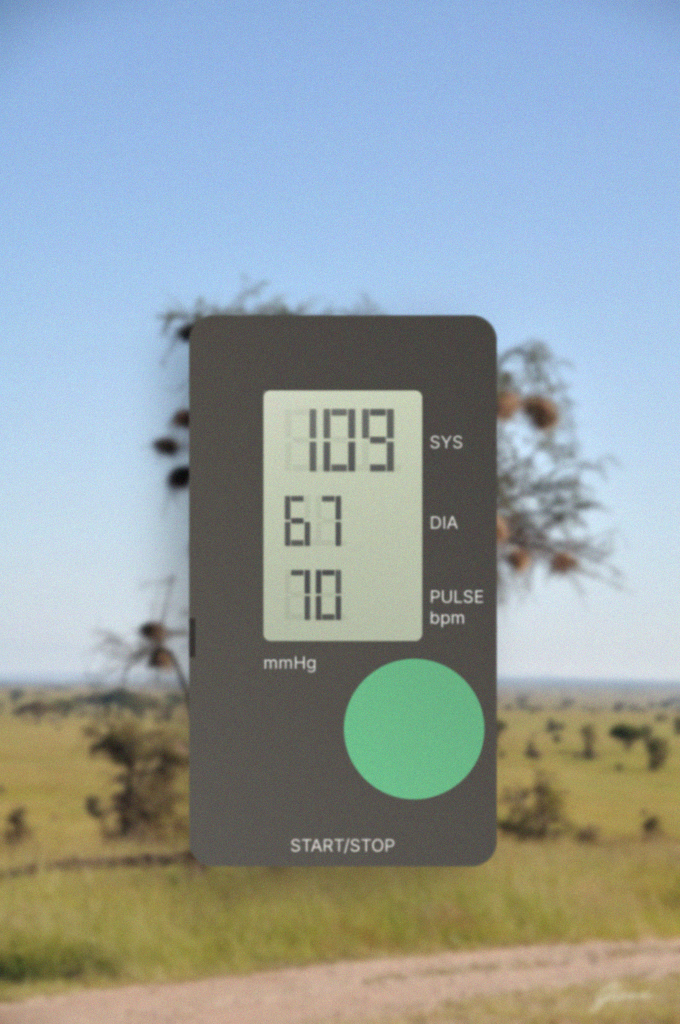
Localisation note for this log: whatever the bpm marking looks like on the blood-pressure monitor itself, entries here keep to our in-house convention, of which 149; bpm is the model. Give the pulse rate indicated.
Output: 70; bpm
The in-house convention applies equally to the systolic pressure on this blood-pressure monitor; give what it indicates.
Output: 109; mmHg
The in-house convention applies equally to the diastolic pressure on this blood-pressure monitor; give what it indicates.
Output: 67; mmHg
